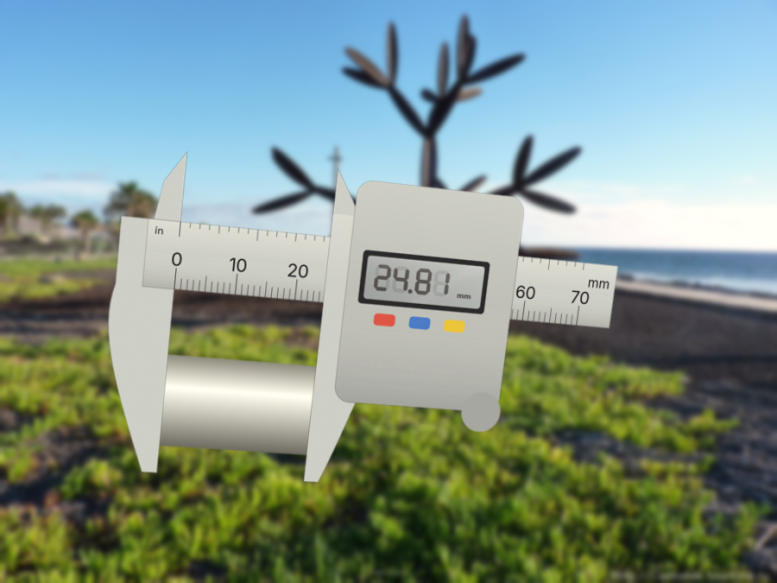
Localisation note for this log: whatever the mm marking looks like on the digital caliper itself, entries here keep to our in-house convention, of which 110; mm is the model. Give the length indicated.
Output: 24.81; mm
